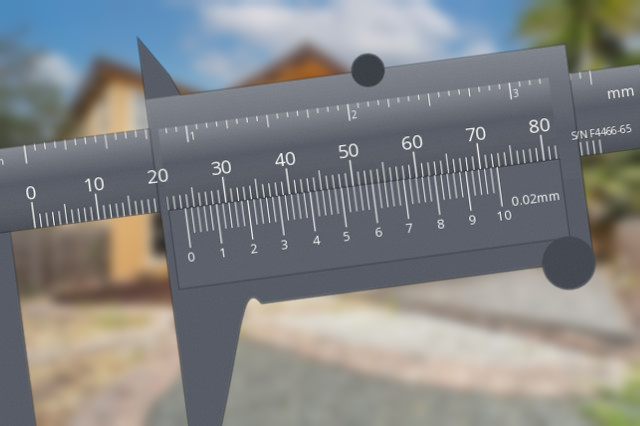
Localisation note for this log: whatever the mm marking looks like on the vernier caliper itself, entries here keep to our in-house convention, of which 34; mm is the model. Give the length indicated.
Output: 23.6; mm
